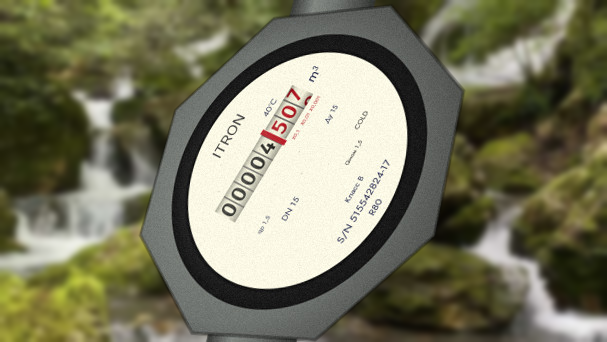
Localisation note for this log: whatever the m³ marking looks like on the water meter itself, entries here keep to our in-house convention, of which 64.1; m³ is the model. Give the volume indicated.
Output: 4.507; m³
